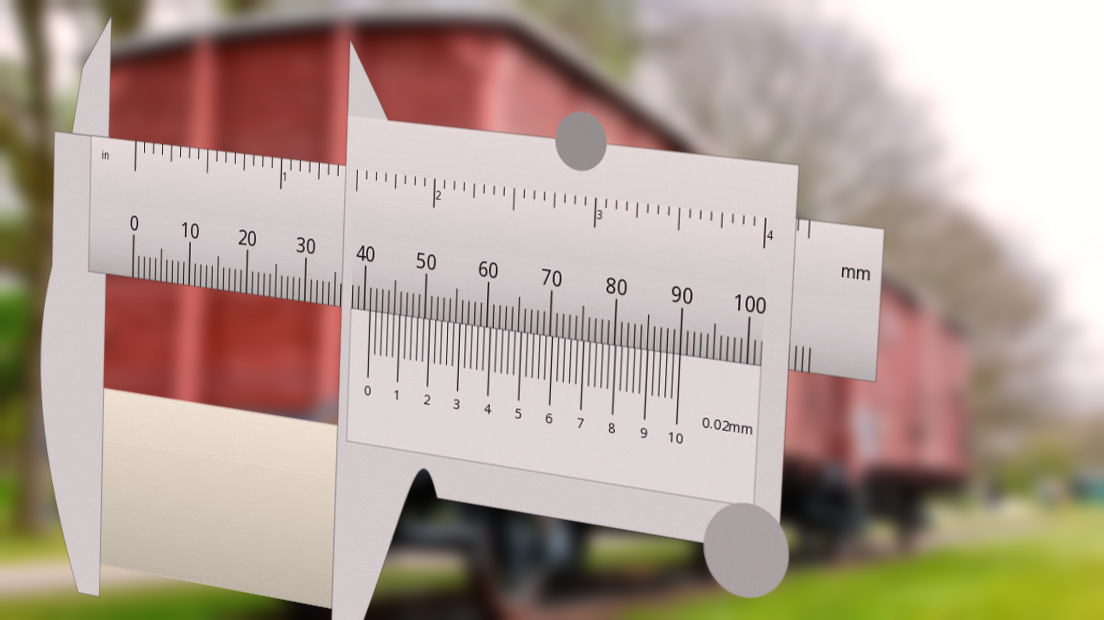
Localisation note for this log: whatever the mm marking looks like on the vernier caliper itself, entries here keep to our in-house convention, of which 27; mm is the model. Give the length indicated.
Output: 41.0; mm
